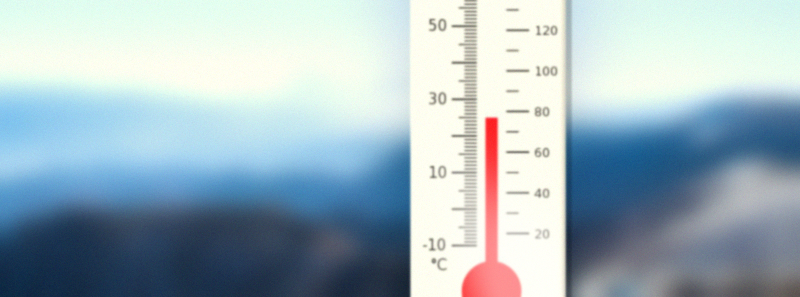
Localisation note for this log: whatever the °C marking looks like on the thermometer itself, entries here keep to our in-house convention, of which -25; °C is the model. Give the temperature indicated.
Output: 25; °C
